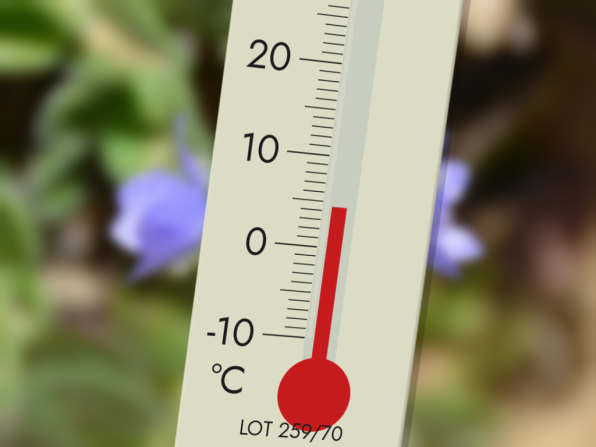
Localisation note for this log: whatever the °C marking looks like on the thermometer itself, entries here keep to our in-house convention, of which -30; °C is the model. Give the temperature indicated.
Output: 4.5; °C
